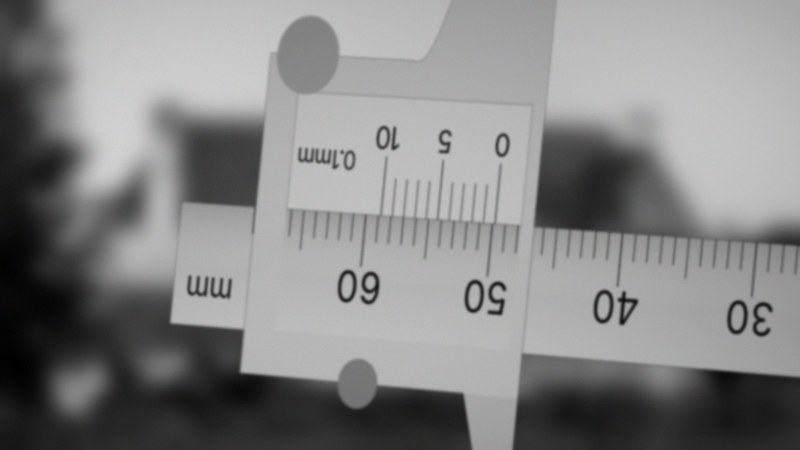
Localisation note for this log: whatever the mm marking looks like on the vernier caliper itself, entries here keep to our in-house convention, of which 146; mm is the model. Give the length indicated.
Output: 49.8; mm
